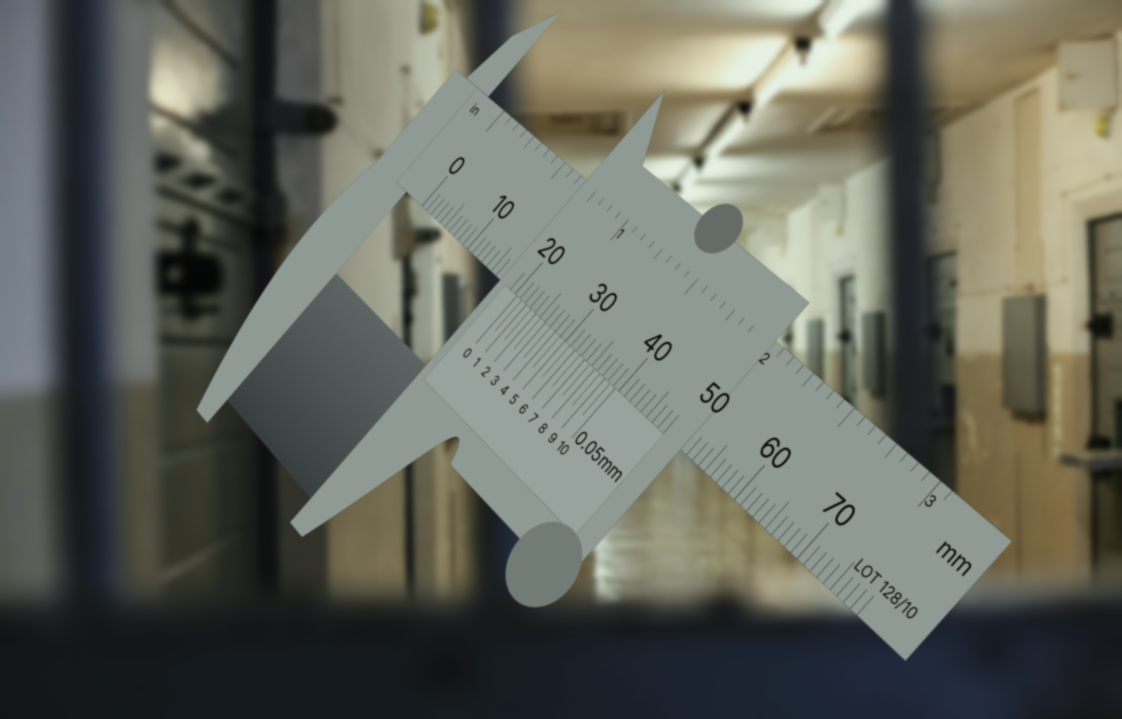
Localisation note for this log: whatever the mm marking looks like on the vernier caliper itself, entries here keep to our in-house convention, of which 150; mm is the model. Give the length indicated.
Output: 20.4; mm
